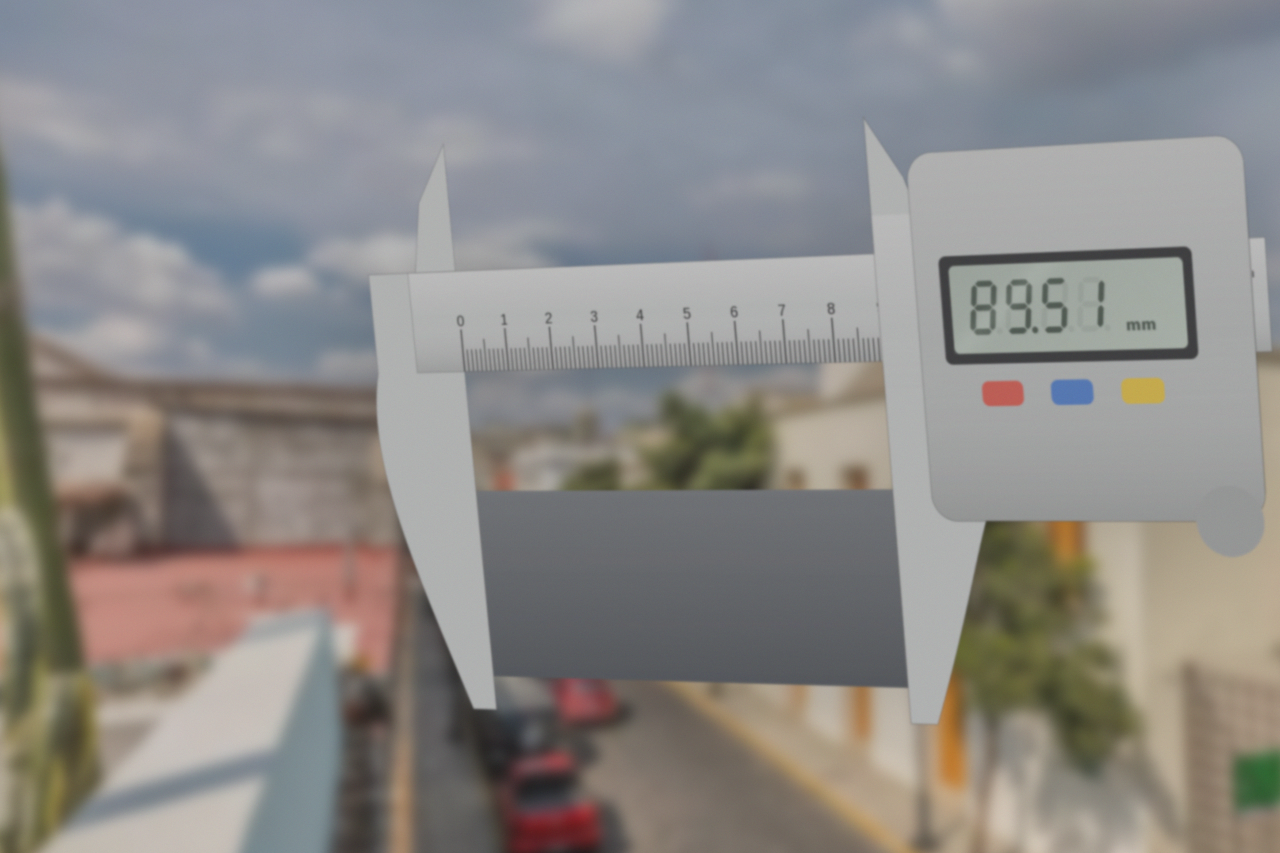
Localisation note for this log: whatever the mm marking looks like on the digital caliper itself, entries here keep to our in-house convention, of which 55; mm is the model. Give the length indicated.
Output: 89.51; mm
